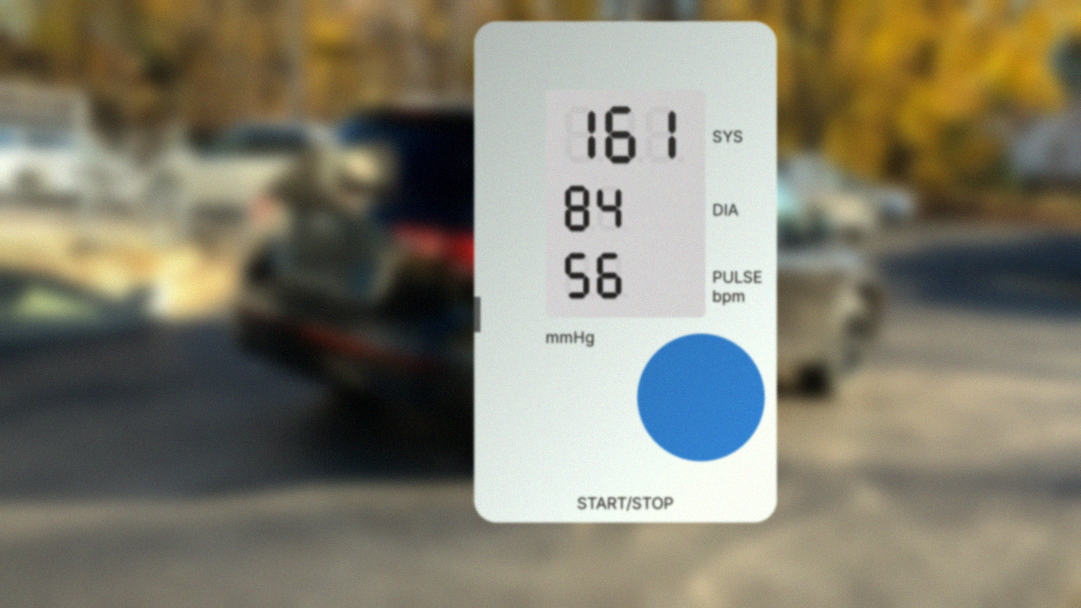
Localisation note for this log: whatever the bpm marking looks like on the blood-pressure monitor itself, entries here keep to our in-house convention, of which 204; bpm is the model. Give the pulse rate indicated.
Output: 56; bpm
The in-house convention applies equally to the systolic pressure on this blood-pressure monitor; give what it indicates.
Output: 161; mmHg
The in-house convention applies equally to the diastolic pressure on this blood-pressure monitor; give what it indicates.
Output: 84; mmHg
